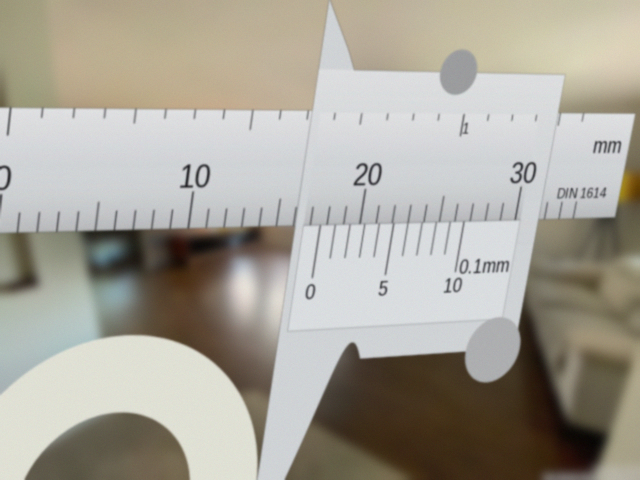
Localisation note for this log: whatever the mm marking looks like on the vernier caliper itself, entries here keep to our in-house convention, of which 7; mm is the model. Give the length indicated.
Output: 17.6; mm
